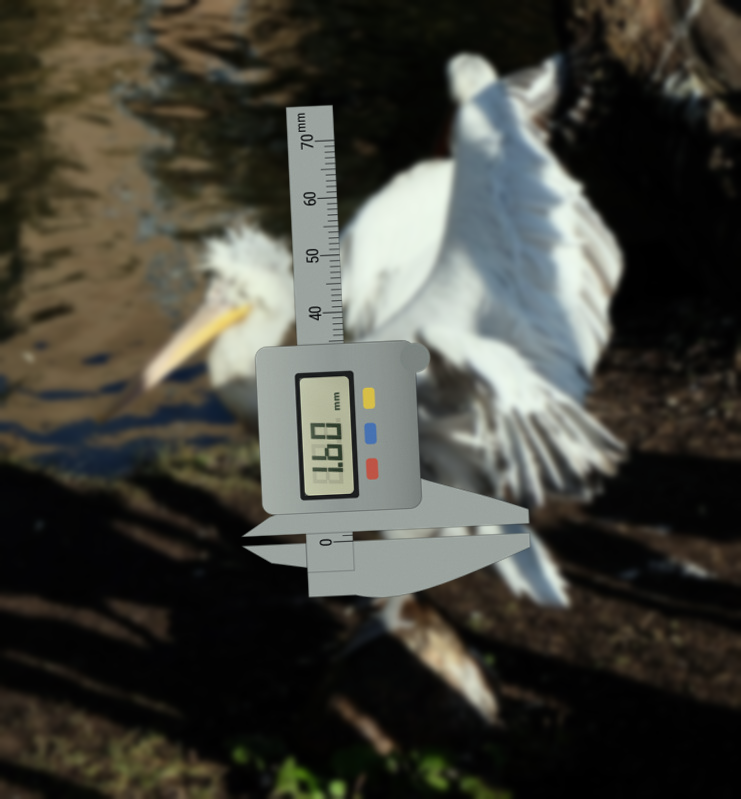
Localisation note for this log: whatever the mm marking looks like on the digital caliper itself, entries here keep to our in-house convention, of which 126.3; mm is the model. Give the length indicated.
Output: 1.60; mm
